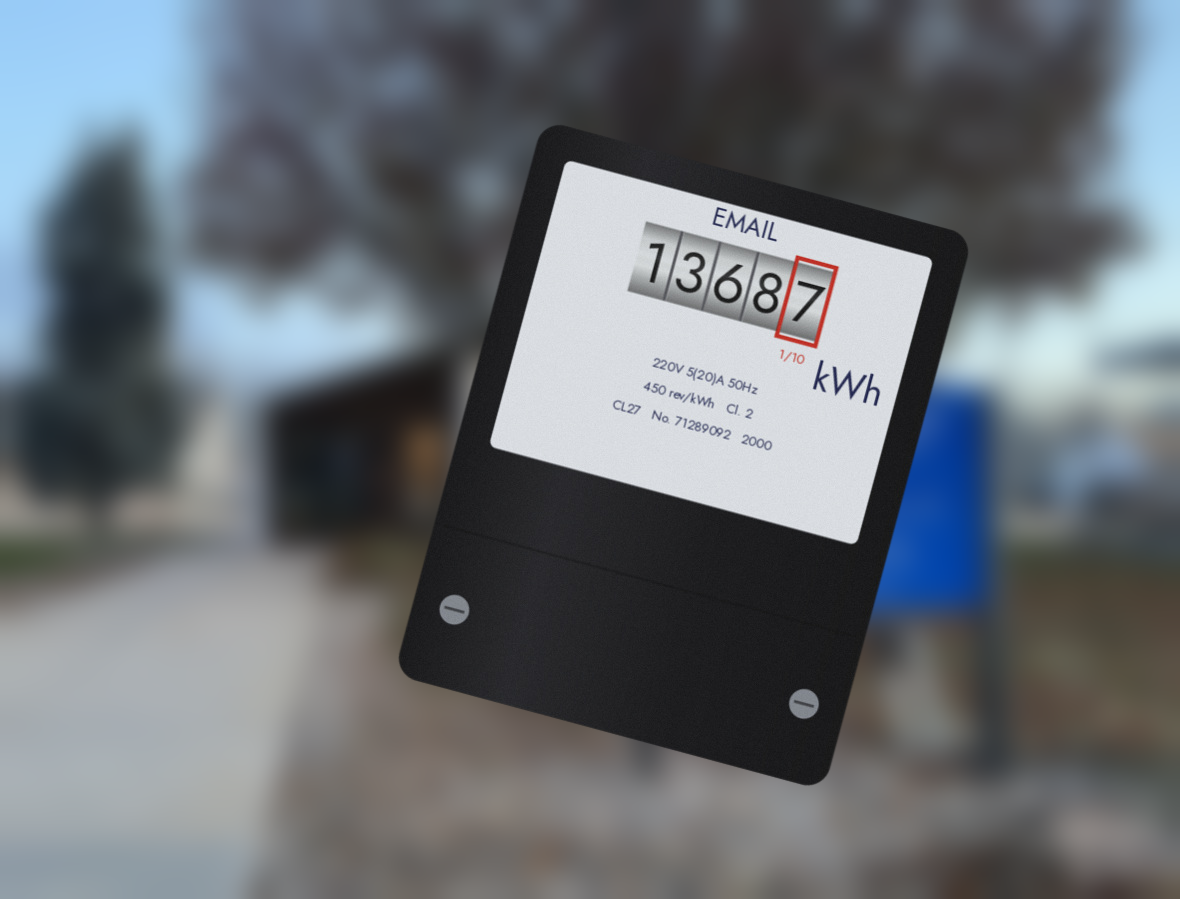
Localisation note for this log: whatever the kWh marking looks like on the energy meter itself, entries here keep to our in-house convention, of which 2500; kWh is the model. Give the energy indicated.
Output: 1368.7; kWh
